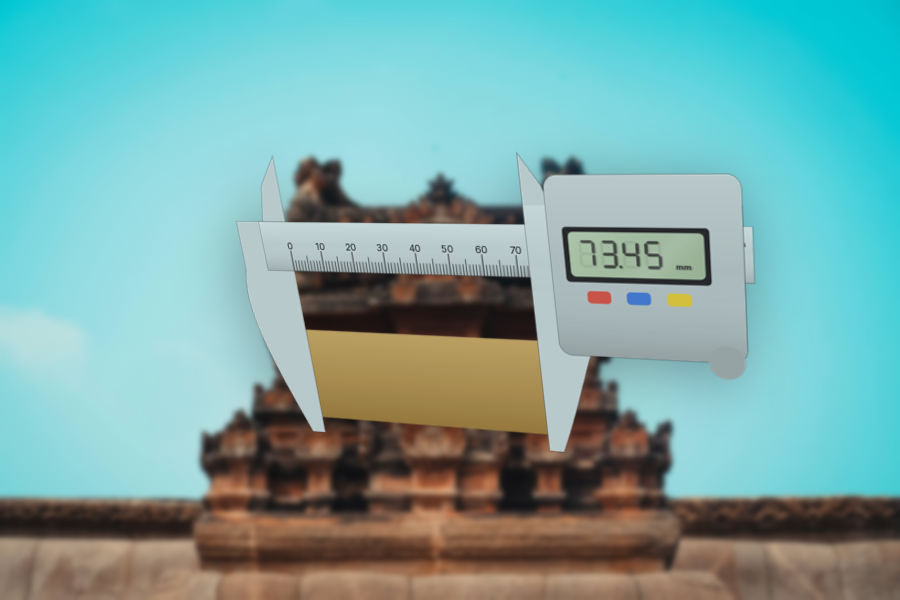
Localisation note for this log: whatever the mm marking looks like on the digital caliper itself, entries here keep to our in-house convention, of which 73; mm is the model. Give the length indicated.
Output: 73.45; mm
